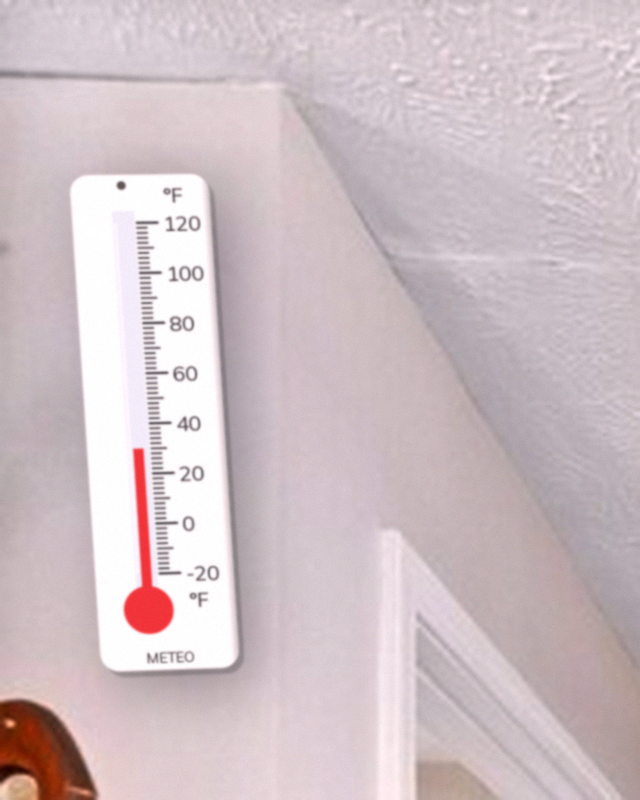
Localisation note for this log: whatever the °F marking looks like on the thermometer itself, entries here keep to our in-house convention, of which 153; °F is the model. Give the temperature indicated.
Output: 30; °F
